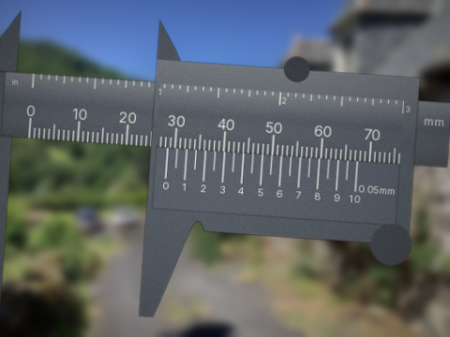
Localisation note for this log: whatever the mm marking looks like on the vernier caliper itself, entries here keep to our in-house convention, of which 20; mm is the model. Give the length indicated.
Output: 28.5; mm
